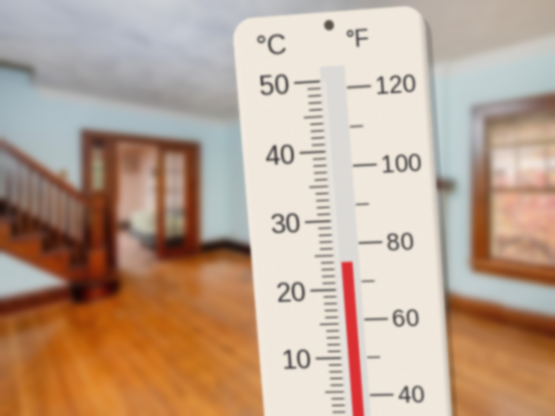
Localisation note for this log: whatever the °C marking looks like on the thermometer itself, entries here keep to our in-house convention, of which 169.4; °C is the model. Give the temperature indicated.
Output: 24; °C
